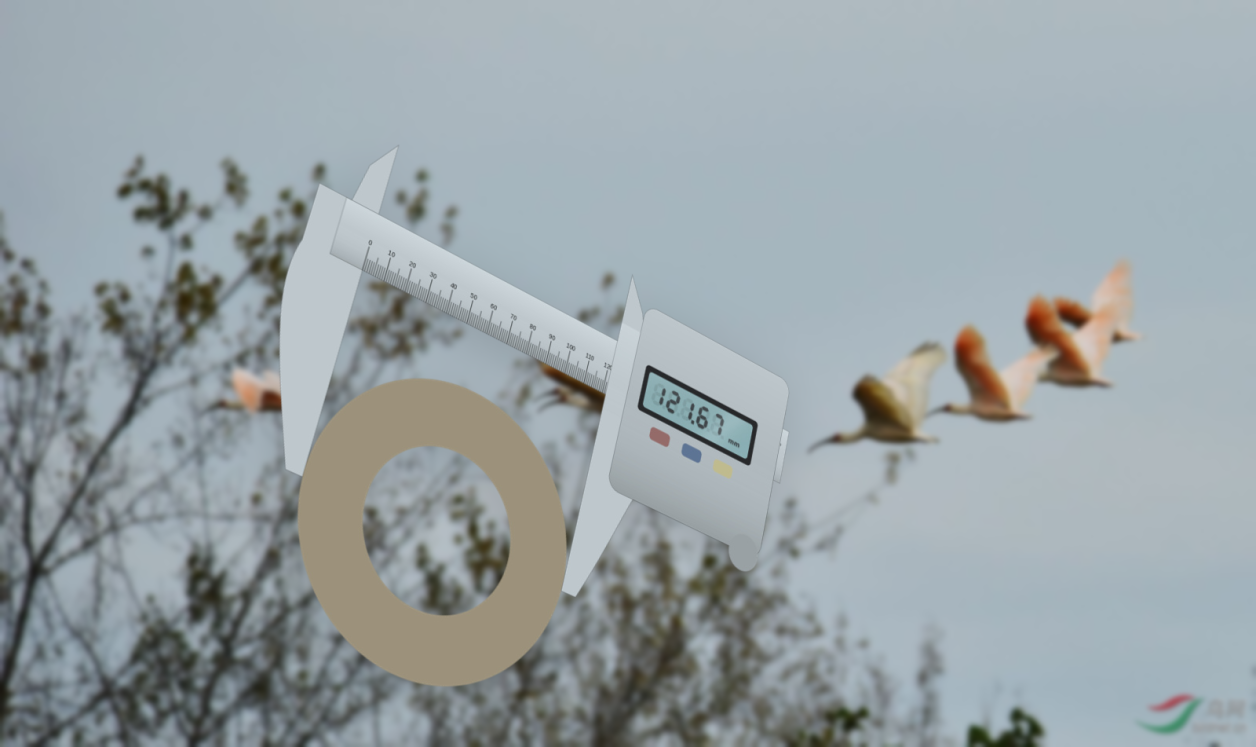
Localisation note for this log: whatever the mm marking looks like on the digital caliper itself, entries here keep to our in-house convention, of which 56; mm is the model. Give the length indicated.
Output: 121.67; mm
